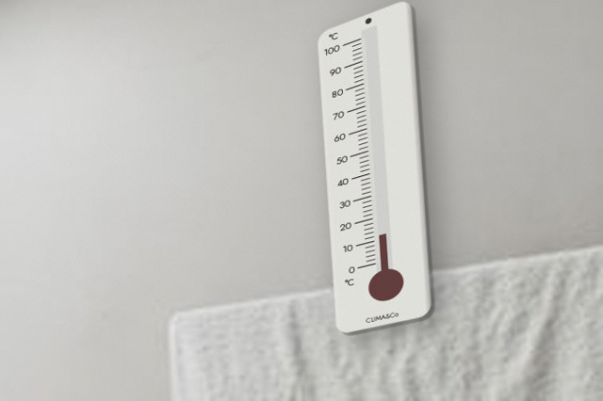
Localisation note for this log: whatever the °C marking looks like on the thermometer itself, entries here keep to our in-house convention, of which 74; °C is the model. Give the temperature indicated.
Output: 12; °C
